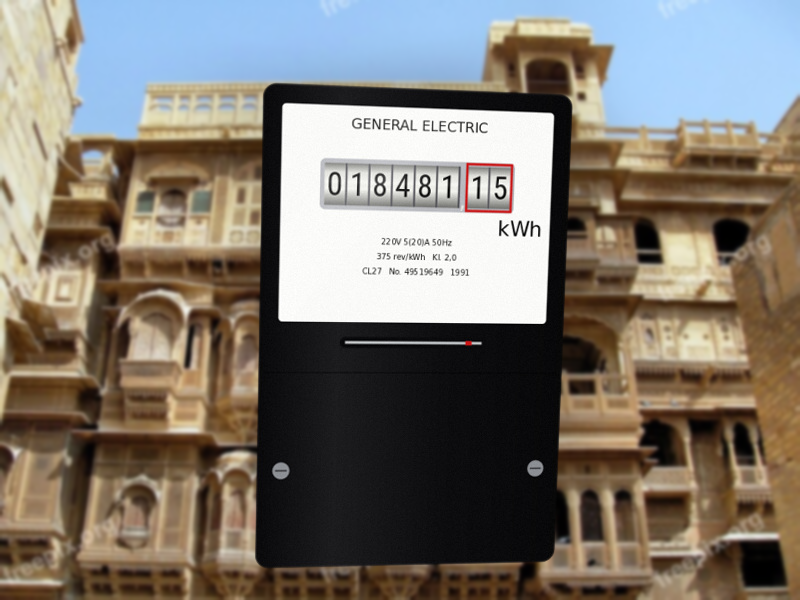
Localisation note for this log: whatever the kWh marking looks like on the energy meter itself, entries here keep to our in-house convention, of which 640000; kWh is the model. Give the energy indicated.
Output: 18481.15; kWh
